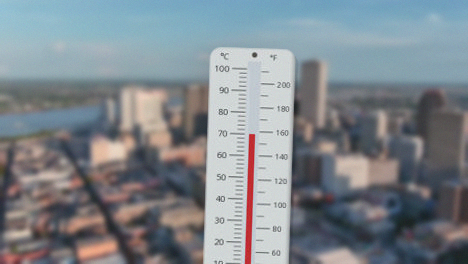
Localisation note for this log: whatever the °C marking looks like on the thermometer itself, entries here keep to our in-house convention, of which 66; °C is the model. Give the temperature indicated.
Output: 70; °C
